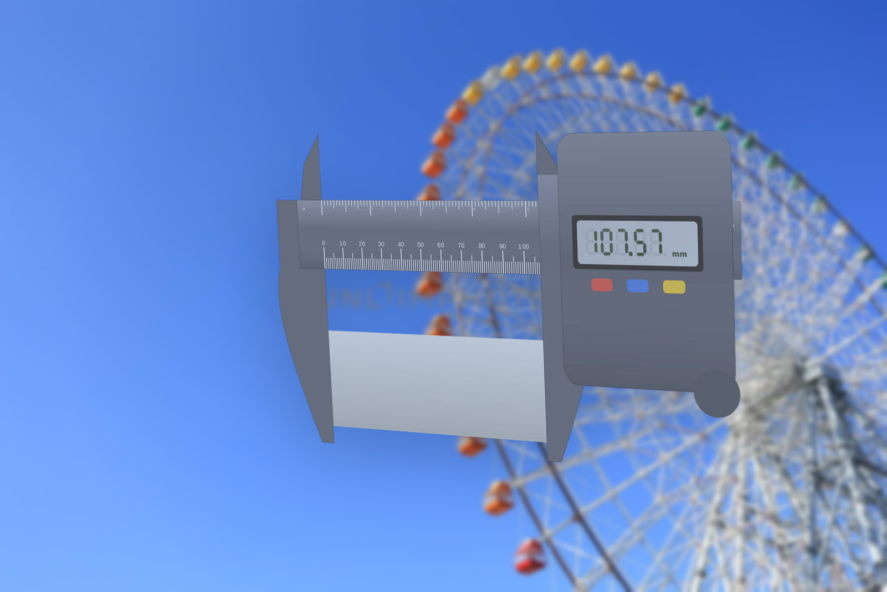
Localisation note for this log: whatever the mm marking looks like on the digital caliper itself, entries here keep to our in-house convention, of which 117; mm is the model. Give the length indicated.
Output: 107.57; mm
